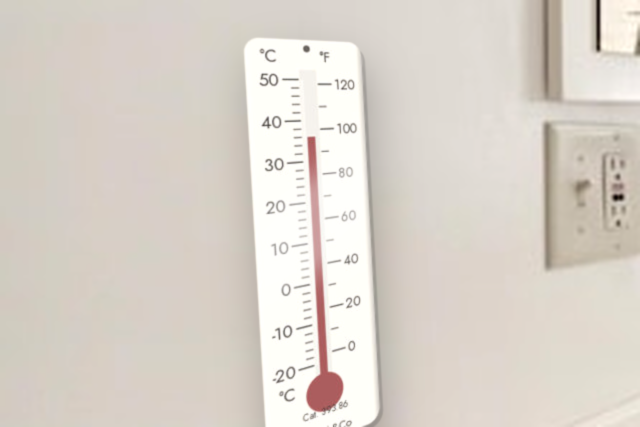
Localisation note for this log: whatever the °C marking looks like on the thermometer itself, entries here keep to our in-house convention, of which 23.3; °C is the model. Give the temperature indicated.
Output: 36; °C
